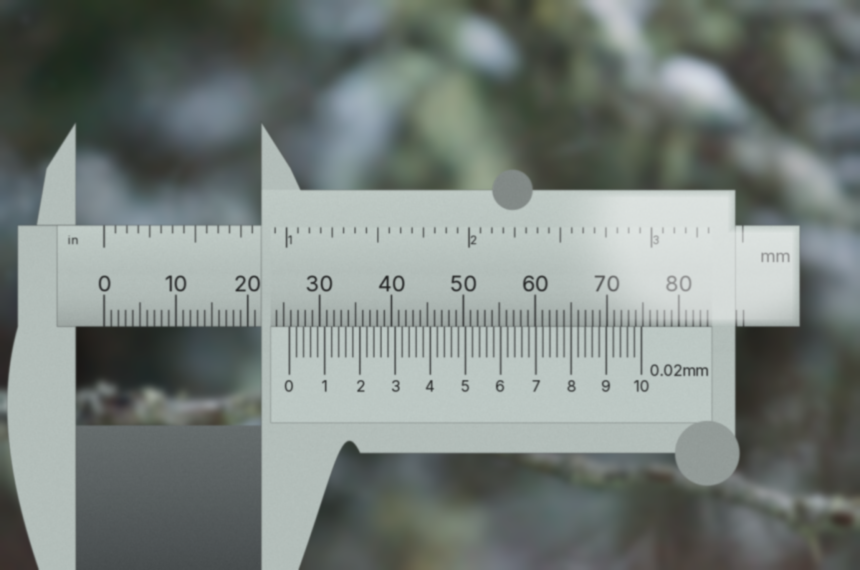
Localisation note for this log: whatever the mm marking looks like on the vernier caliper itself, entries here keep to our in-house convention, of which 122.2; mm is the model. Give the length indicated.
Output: 25.8; mm
